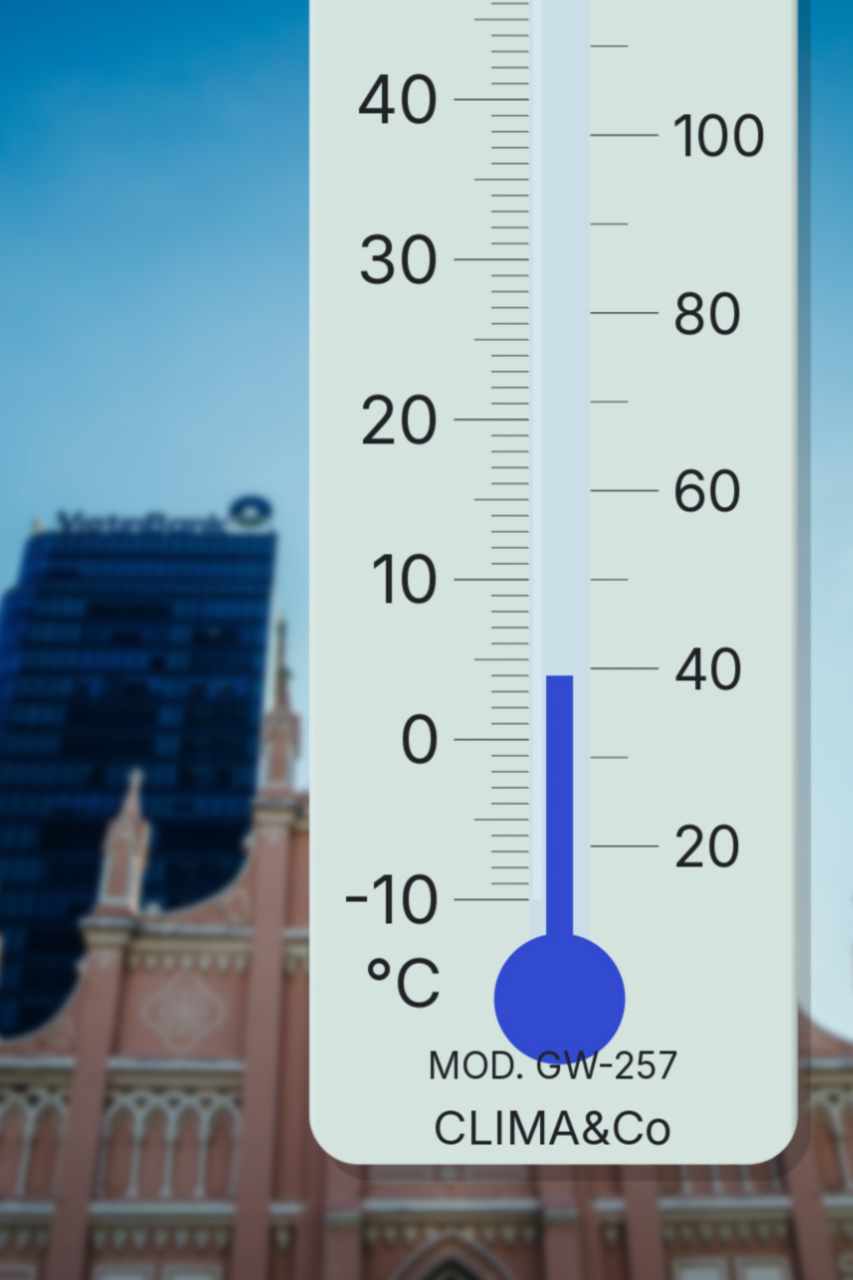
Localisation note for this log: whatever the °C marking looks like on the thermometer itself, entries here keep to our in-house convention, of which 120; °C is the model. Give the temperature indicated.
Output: 4; °C
